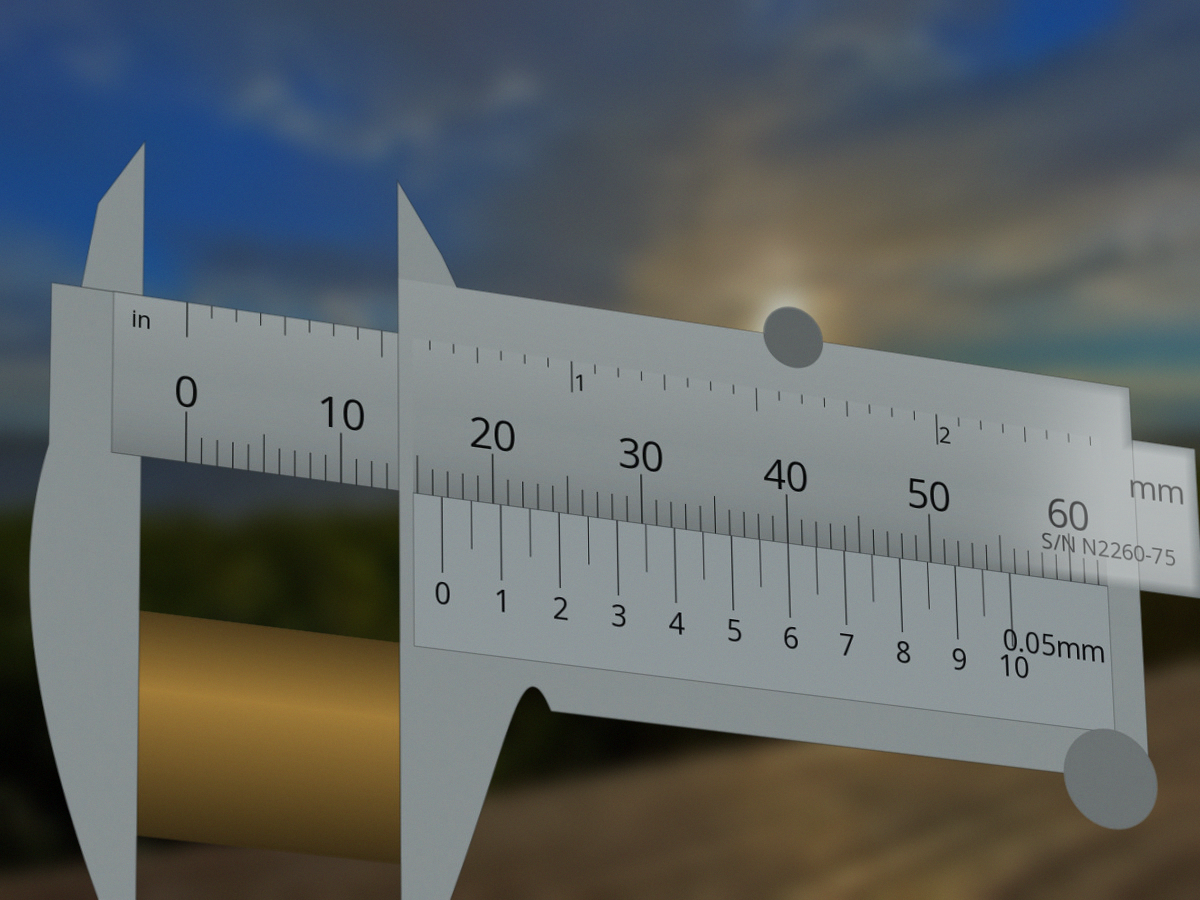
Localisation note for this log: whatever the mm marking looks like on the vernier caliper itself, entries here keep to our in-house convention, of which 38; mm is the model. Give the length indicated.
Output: 16.6; mm
